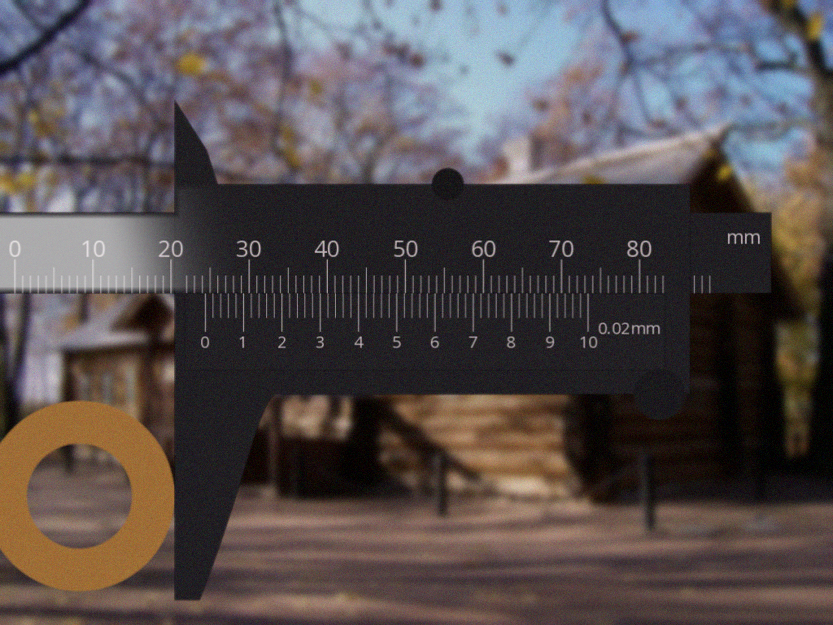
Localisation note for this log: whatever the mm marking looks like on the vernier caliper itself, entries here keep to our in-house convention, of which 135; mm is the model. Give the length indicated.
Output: 24.4; mm
